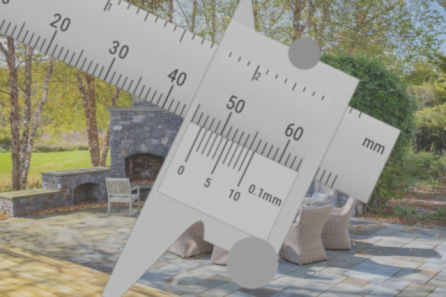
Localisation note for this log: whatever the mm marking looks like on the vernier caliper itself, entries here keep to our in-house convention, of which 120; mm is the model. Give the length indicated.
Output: 46.8; mm
